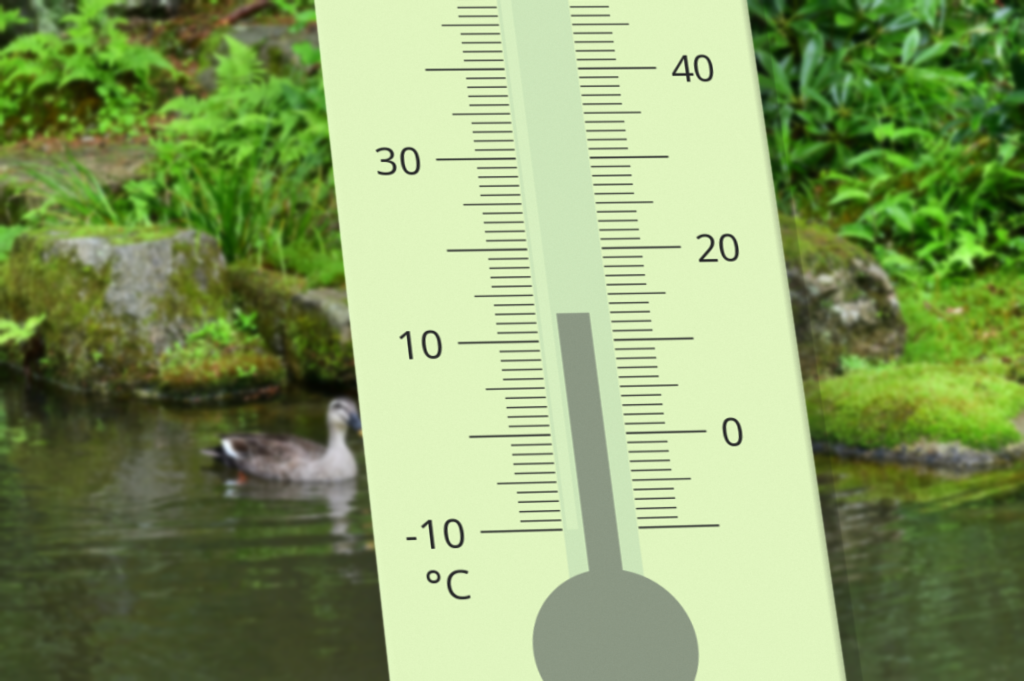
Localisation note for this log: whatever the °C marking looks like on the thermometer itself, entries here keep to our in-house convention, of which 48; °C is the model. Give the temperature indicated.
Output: 13; °C
